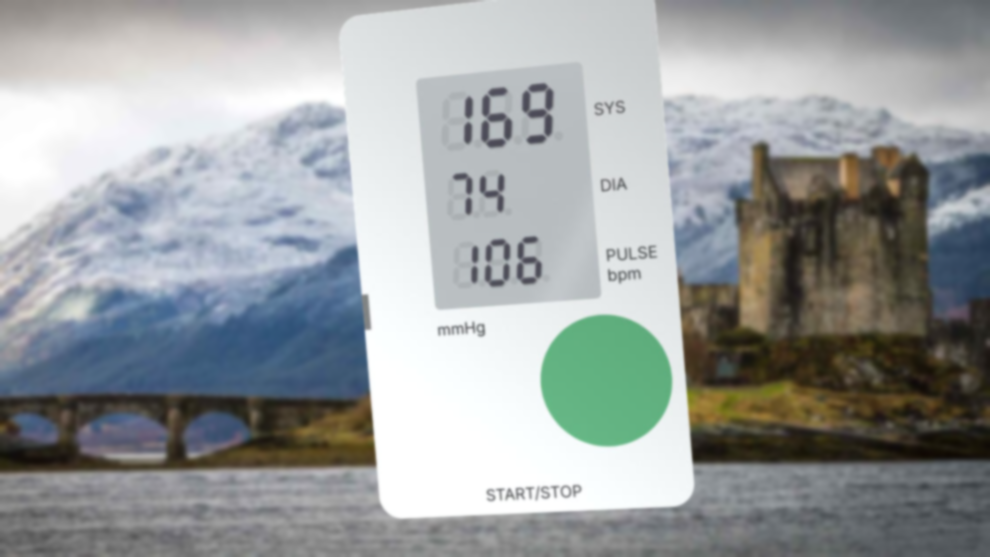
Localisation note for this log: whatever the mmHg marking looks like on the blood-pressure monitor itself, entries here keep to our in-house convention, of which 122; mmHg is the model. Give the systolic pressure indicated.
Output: 169; mmHg
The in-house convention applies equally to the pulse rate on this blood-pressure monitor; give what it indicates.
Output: 106; bpm
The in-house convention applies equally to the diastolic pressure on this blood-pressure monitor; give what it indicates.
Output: 74; mmHg
